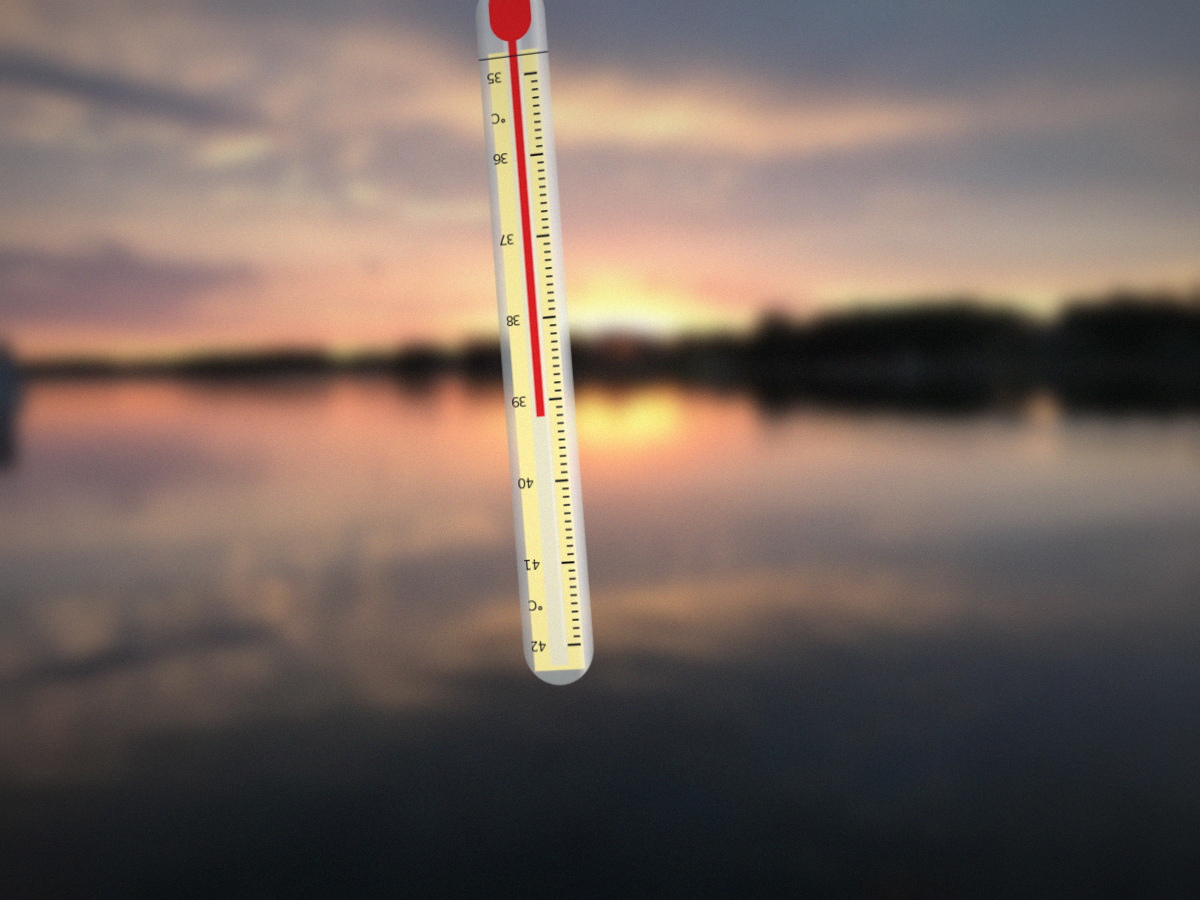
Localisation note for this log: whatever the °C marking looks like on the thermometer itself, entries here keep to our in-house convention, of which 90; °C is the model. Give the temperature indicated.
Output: 39.2; °C
